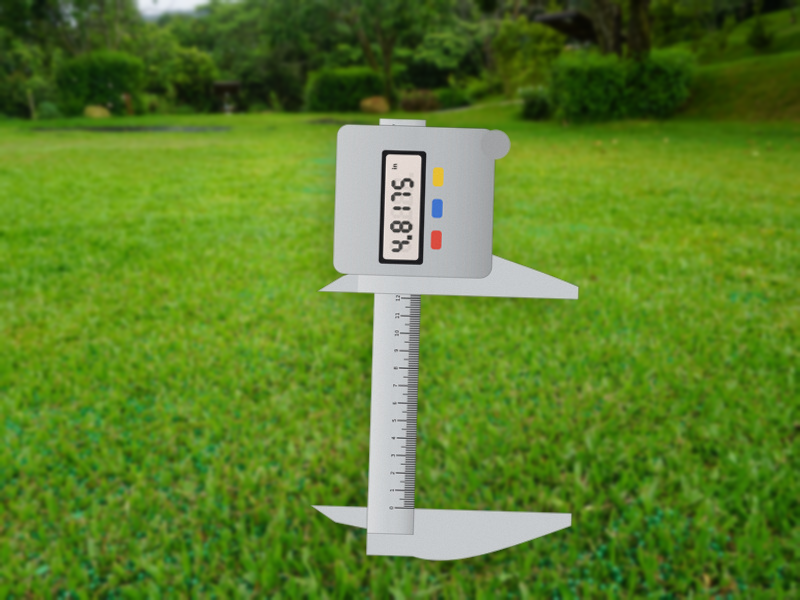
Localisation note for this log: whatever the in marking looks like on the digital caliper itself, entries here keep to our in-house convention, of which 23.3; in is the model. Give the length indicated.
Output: 4.8175; in
